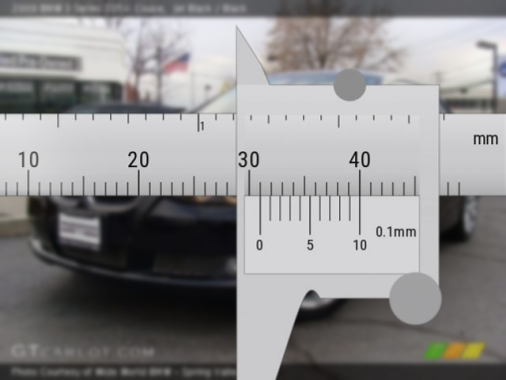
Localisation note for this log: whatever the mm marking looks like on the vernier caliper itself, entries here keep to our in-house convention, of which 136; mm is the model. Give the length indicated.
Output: 31.0; mm
